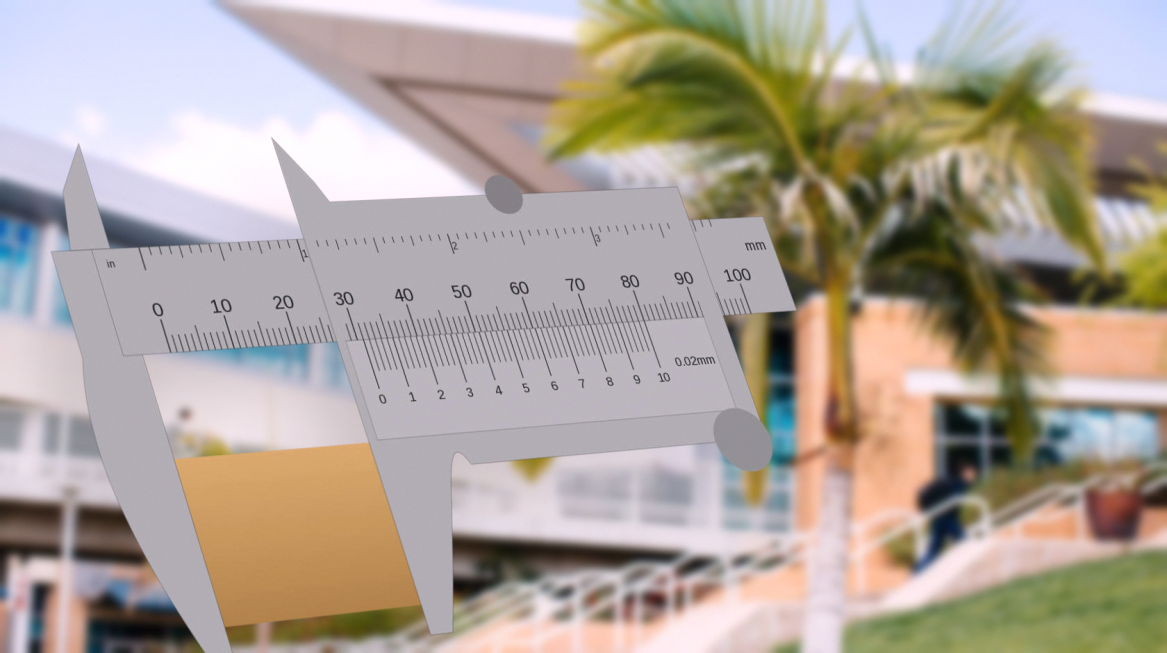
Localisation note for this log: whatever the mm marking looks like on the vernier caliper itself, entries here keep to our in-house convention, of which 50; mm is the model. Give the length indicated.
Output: 31.0; mm
